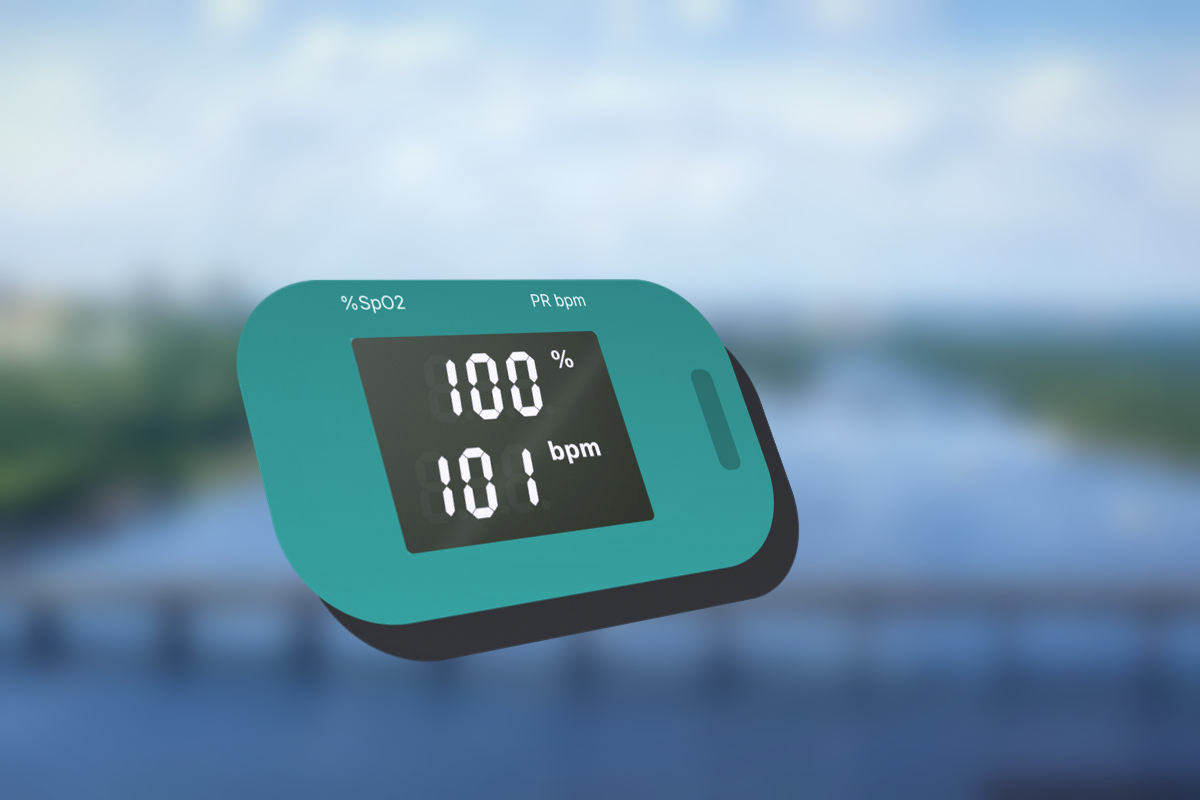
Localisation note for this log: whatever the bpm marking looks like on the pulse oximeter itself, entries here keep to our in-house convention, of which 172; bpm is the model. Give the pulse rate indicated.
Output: 101; bpm
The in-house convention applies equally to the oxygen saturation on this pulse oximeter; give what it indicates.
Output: 100; %
